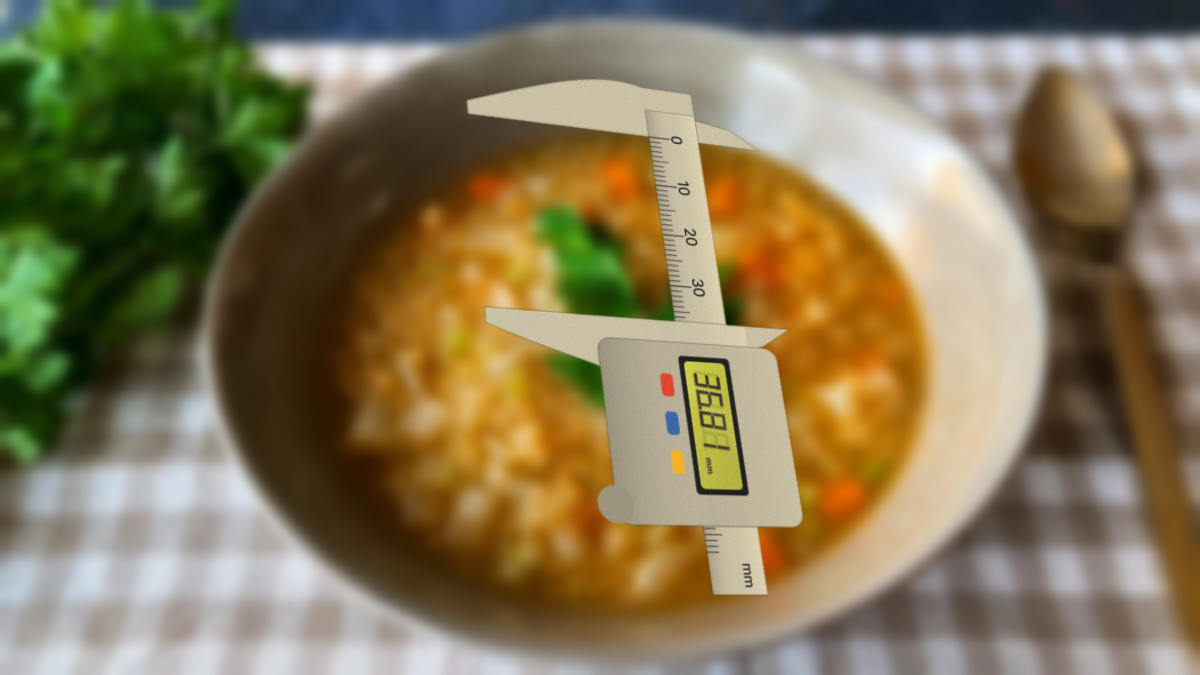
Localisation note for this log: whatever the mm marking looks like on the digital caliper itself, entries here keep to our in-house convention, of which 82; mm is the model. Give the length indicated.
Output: 36.81; mm
